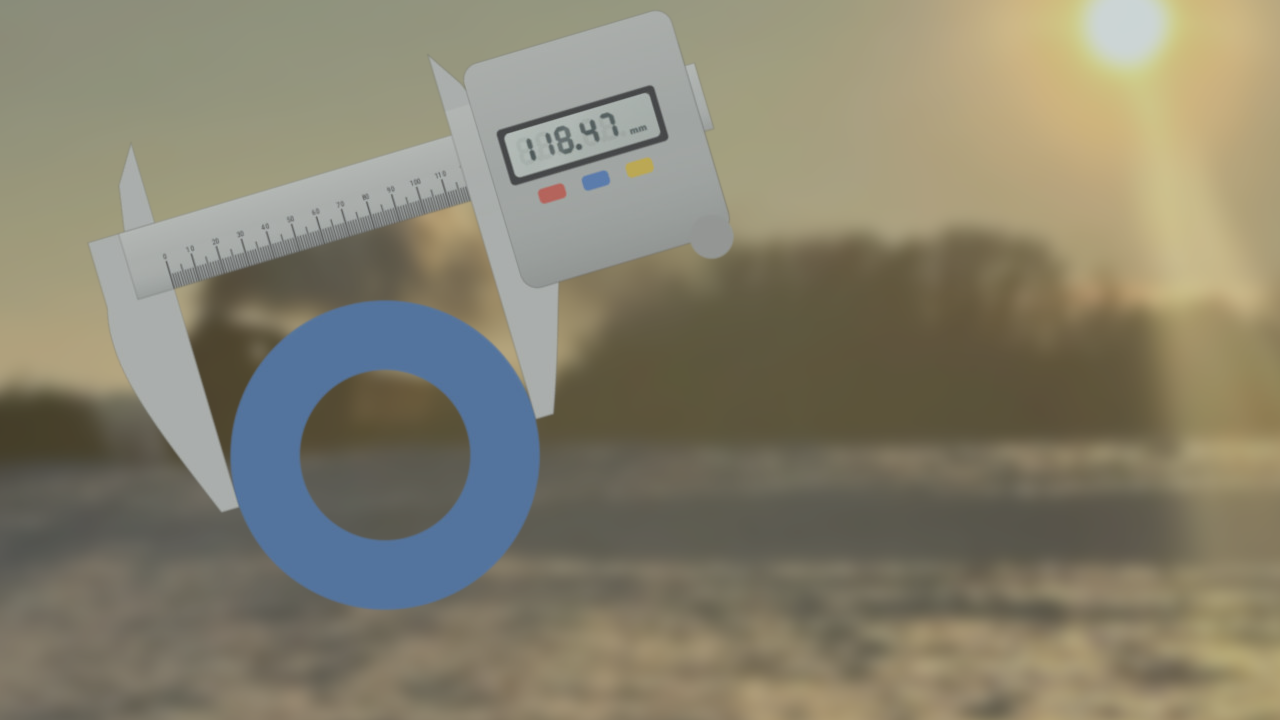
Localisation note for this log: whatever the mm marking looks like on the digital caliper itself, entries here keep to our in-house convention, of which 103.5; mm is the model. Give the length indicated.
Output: 118.47; mm
